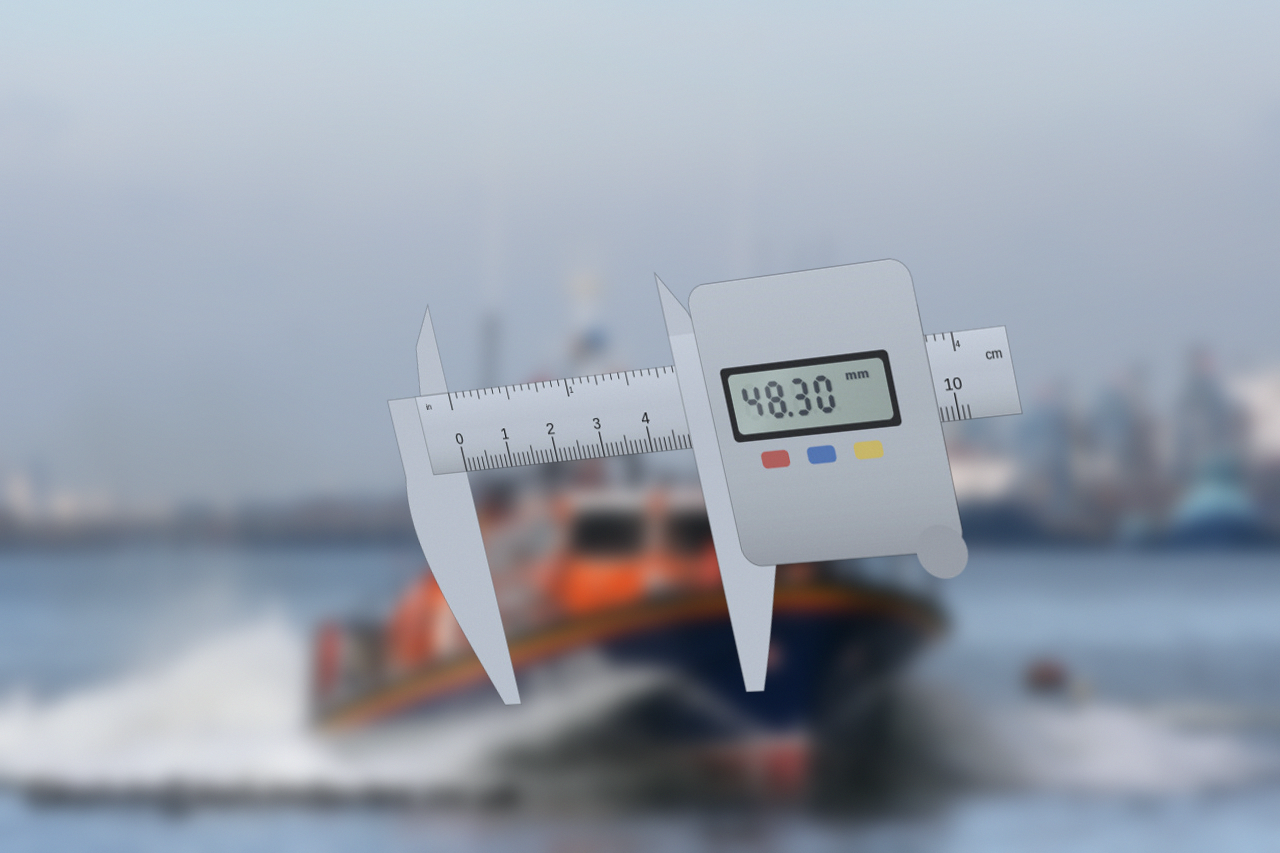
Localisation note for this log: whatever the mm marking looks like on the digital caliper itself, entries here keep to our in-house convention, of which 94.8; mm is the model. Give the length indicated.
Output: 48.30; mm
